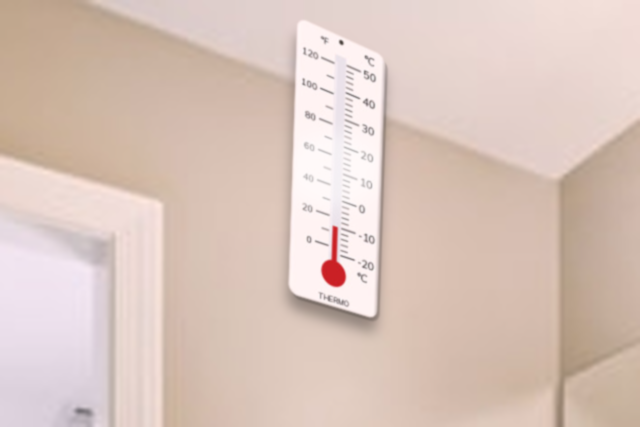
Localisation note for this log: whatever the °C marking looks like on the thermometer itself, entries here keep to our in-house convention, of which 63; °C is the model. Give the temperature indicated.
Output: -10; °C
